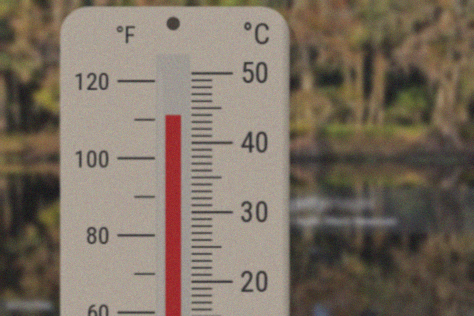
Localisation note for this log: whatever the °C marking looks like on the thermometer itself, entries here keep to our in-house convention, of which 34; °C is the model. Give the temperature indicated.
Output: 44; °C
